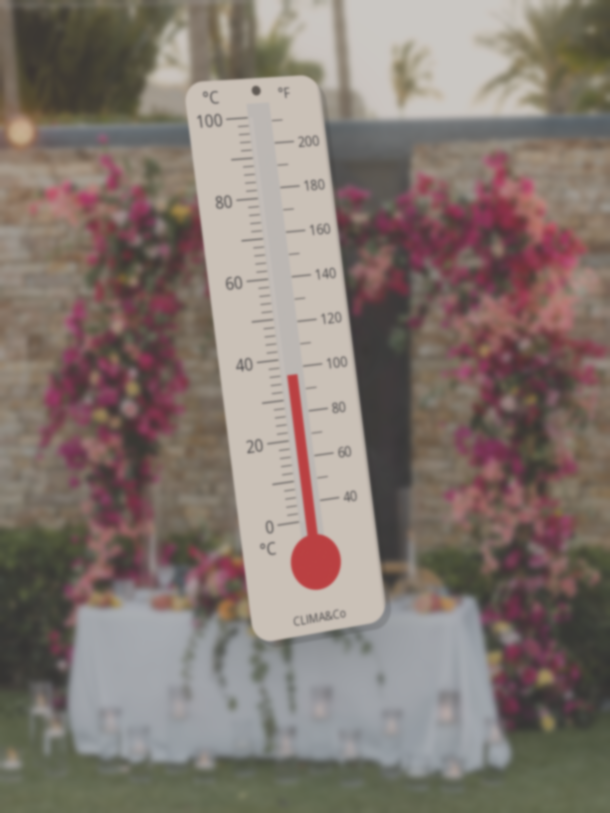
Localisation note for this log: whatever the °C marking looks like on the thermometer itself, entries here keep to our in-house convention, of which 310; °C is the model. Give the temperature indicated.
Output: 36; °C
